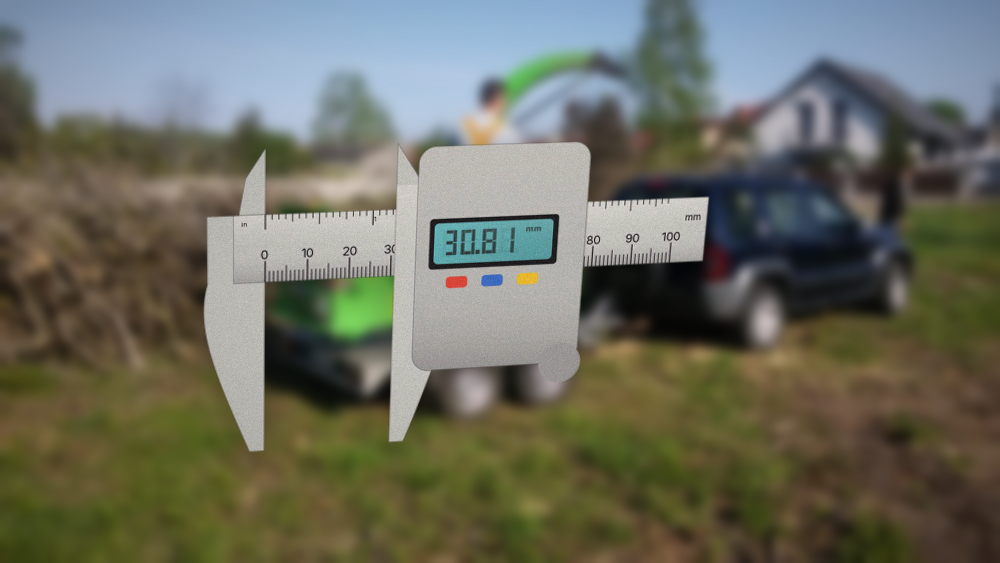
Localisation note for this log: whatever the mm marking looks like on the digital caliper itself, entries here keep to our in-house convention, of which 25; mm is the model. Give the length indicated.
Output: 30.81; mm
